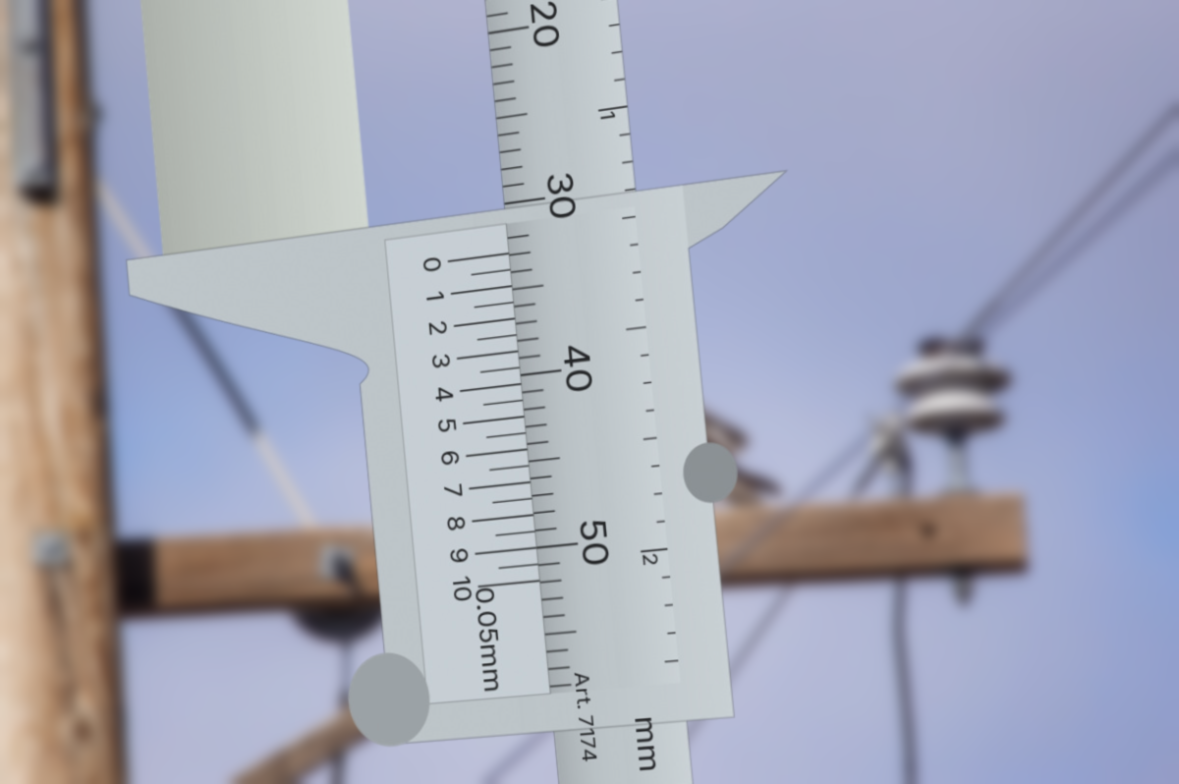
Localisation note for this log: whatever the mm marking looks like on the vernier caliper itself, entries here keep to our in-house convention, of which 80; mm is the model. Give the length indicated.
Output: 32.9; mm
